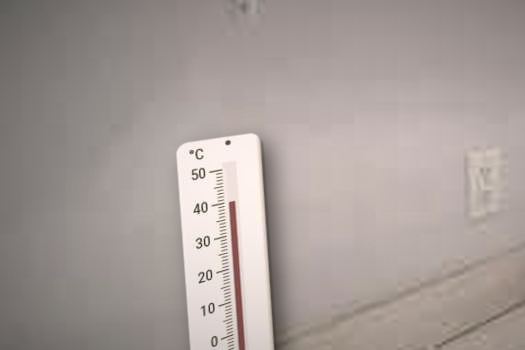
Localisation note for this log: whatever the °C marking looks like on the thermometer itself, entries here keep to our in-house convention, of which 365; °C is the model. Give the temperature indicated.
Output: 40; °C
